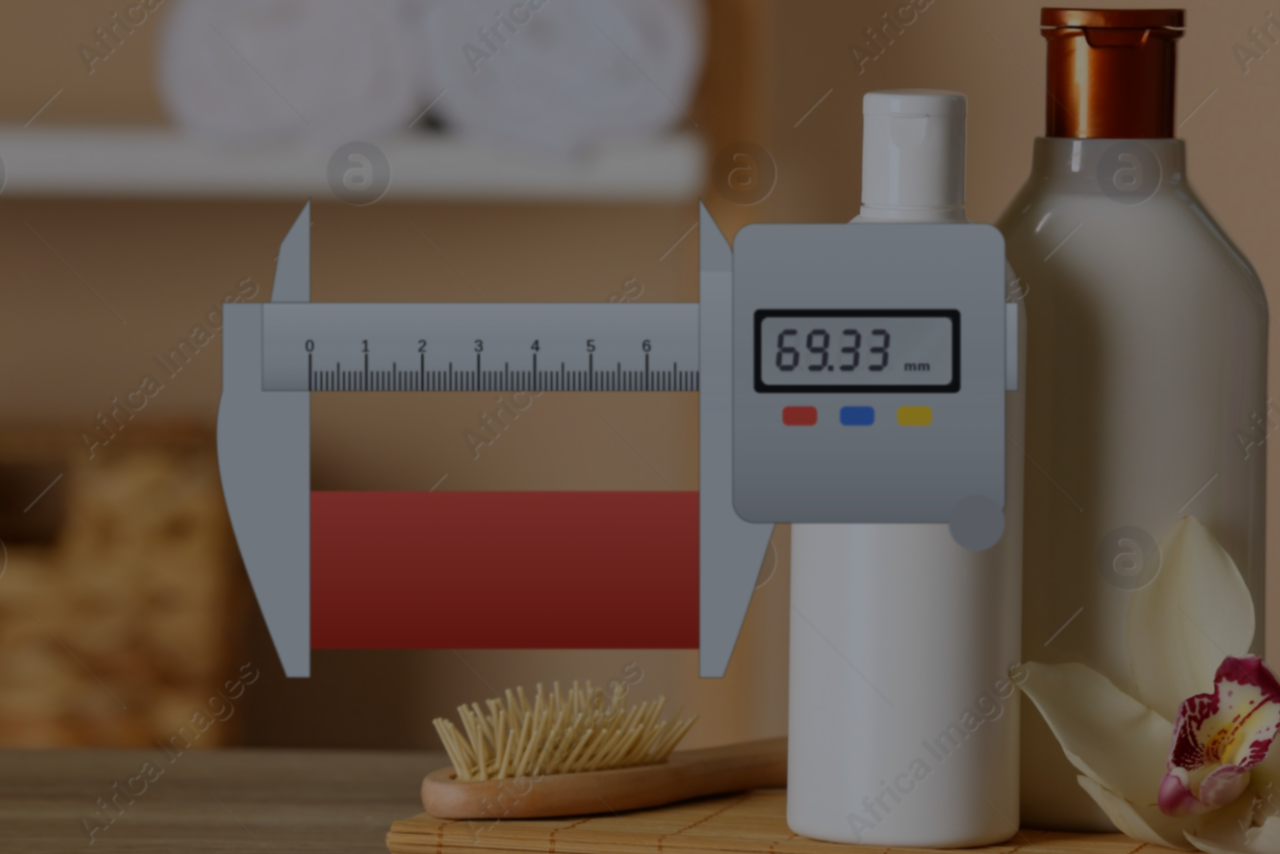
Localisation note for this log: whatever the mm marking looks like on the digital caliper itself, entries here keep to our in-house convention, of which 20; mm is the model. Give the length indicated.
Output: 69.33; mm
